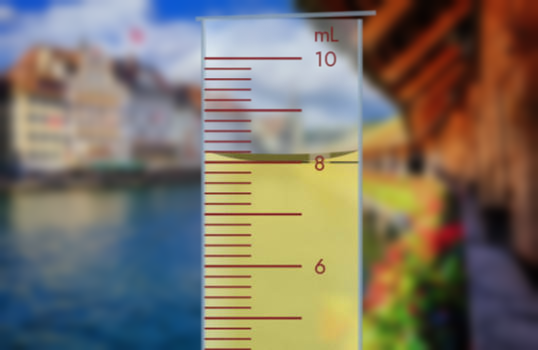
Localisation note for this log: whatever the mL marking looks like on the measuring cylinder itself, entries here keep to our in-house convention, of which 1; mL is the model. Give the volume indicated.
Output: 8; mL
